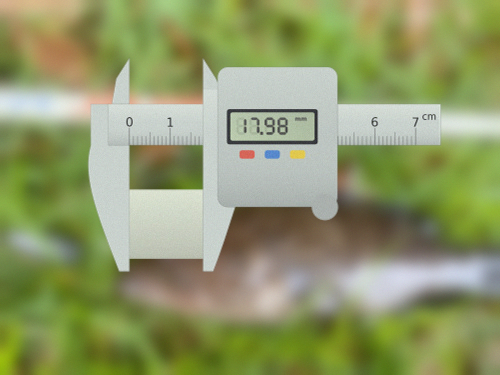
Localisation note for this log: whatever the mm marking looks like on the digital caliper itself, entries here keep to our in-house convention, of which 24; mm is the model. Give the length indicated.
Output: 17.98; mm
